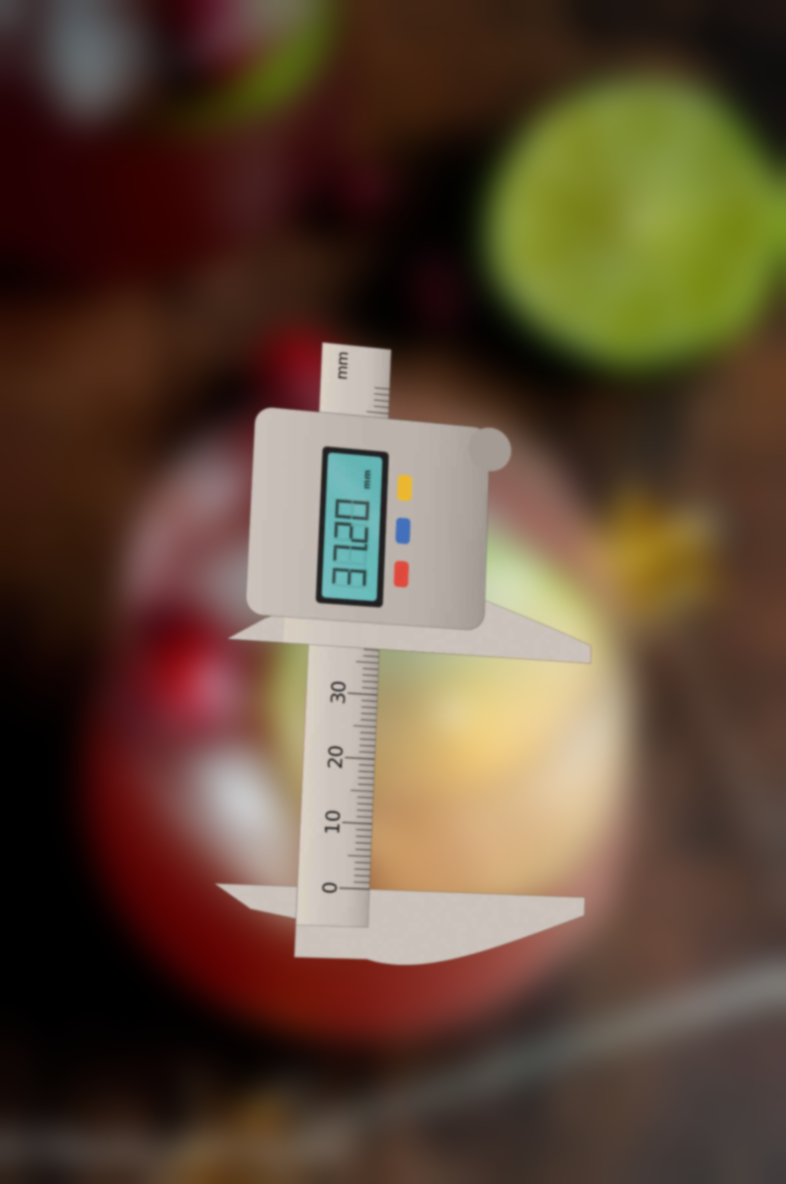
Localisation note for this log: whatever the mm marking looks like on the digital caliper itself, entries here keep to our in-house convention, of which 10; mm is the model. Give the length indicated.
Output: 37.20; mm
